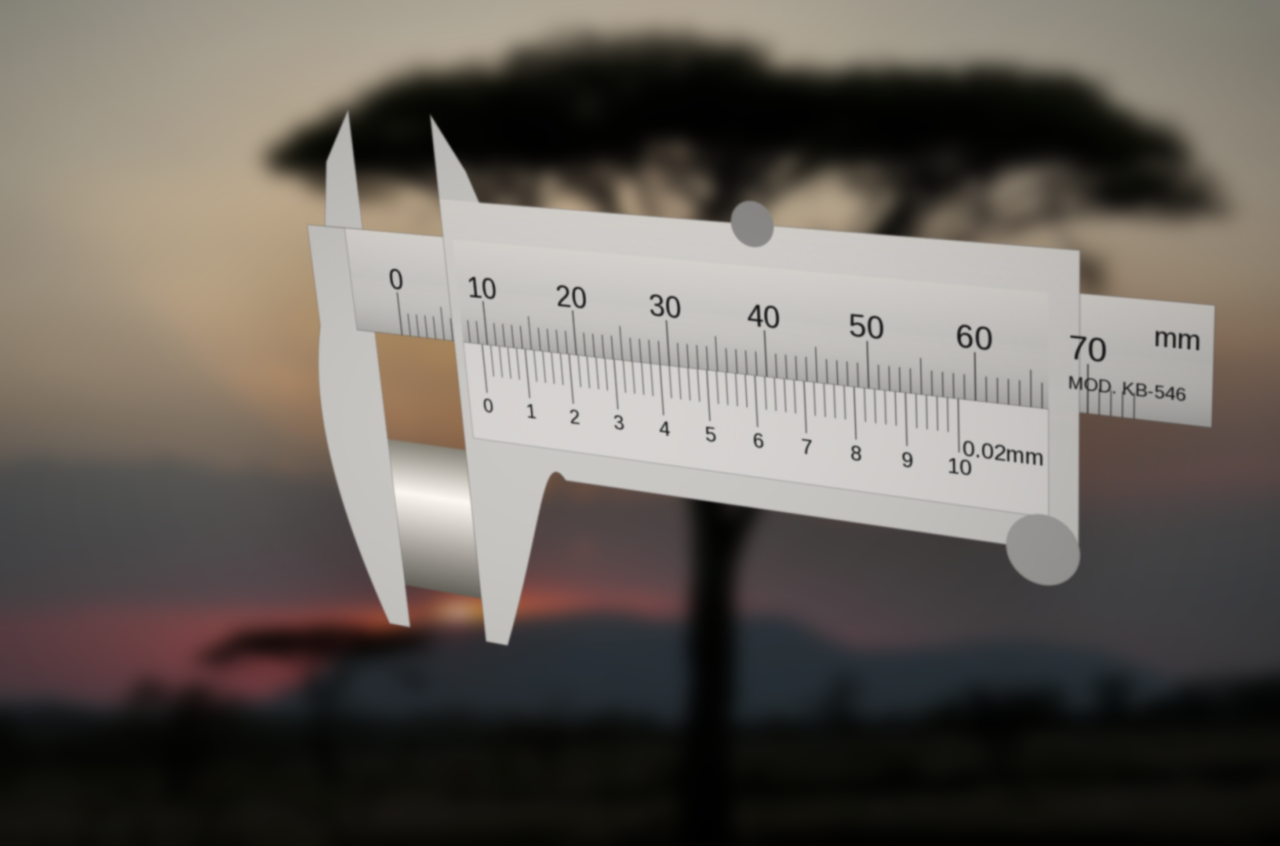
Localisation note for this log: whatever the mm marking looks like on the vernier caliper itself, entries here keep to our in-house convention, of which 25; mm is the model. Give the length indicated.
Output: 9.4; mm
